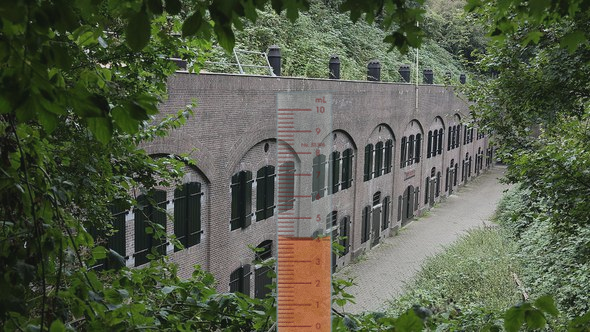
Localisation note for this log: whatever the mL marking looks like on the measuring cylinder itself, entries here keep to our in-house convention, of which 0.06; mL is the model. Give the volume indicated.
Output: 4; mL
